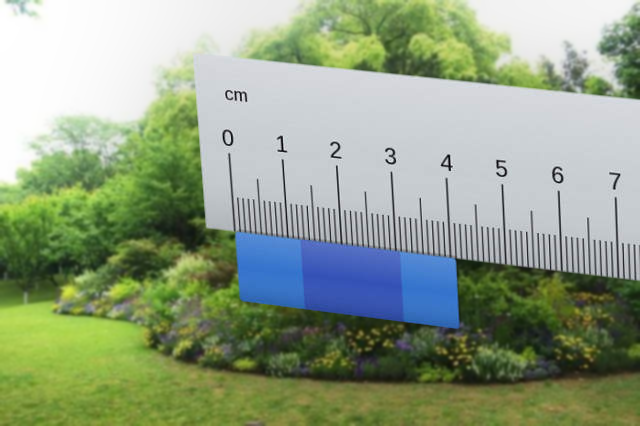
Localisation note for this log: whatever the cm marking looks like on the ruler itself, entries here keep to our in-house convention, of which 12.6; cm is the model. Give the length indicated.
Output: 4.1; cm
